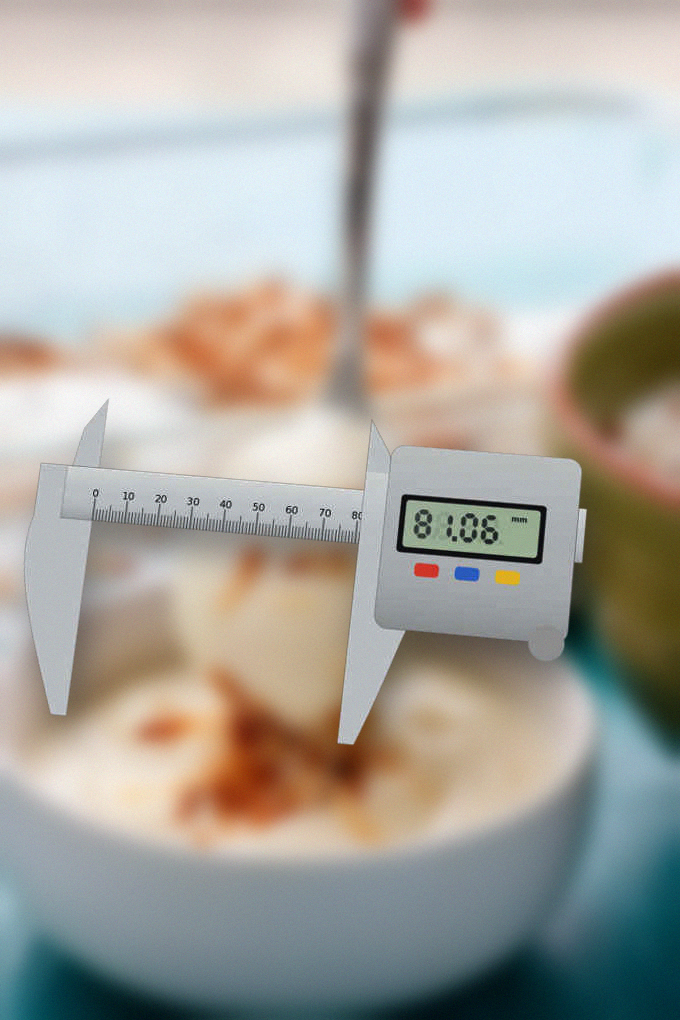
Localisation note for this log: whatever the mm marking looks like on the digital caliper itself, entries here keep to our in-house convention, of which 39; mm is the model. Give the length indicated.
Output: 81.06; mm
